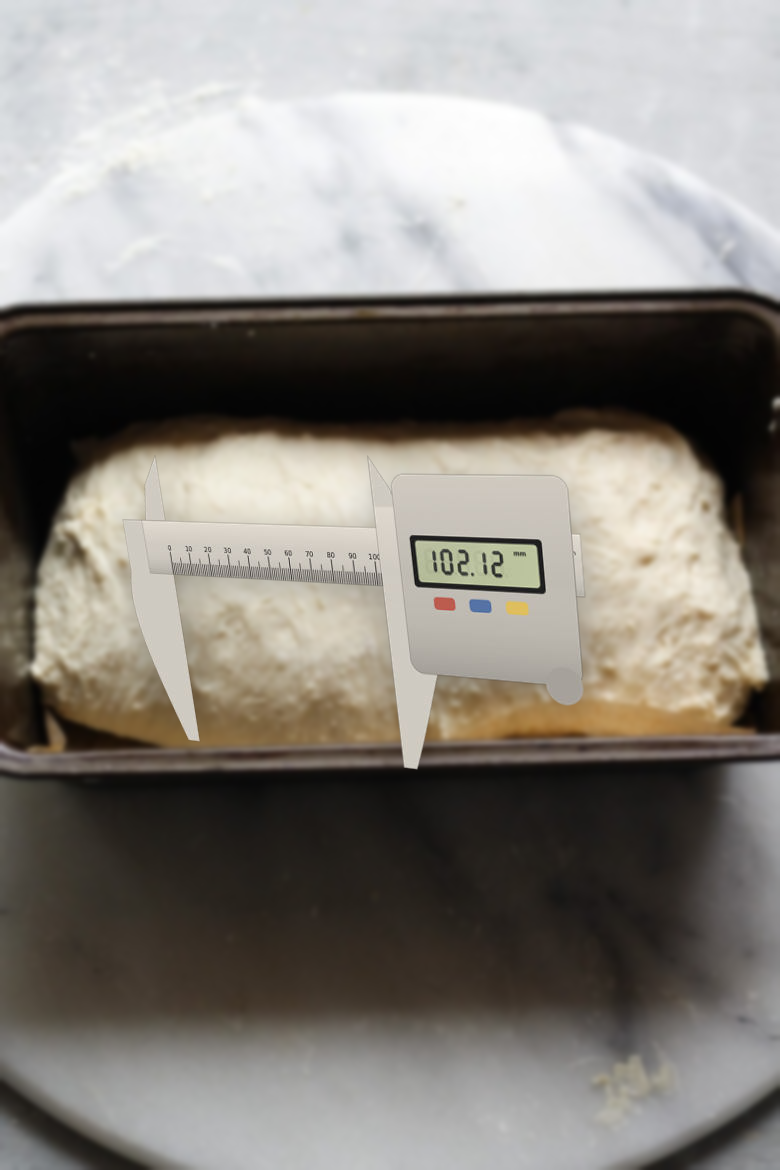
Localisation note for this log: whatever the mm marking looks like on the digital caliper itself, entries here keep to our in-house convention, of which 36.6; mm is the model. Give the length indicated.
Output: 102.12; mm
